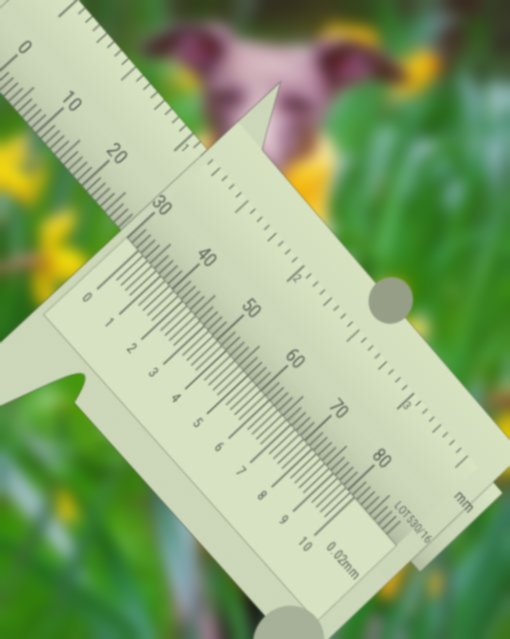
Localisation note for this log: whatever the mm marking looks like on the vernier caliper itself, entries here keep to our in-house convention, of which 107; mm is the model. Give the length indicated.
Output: 32.5; mm
